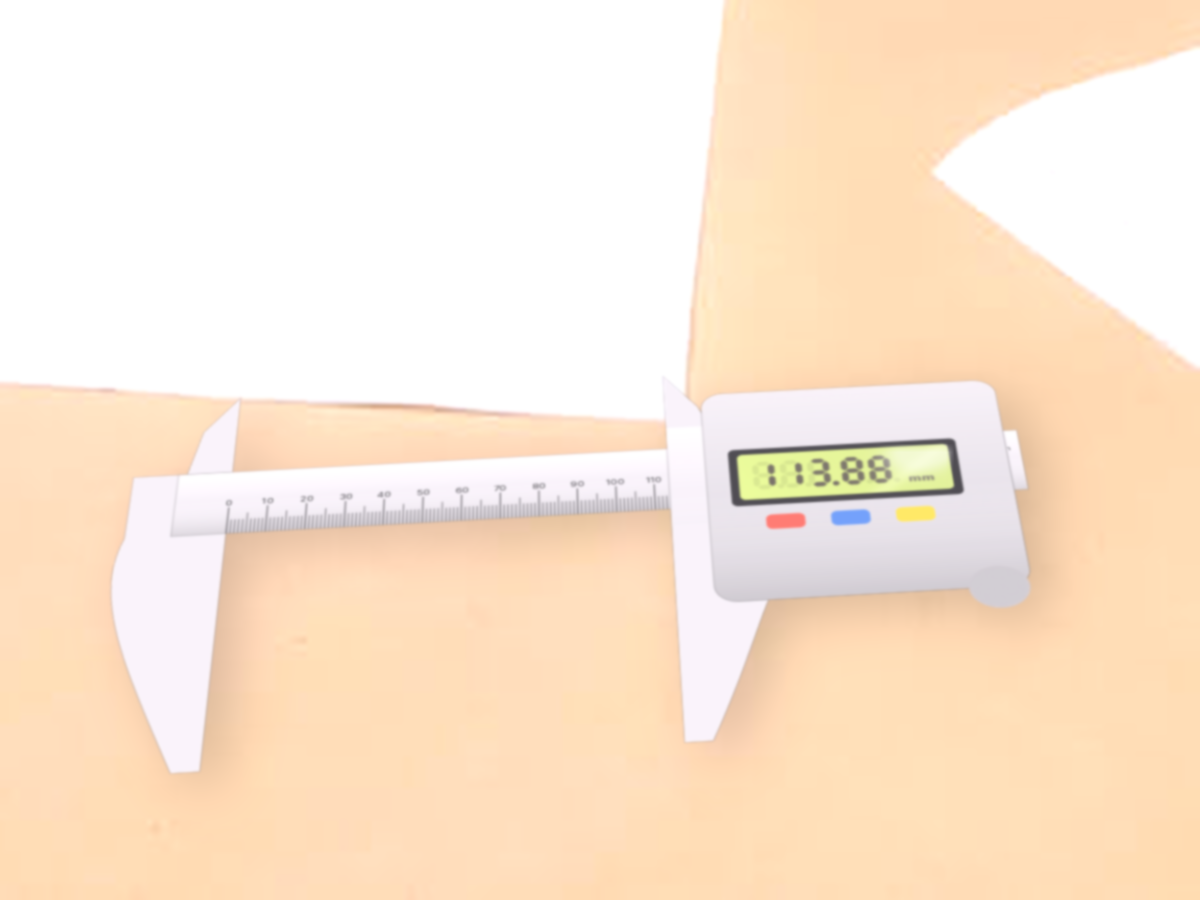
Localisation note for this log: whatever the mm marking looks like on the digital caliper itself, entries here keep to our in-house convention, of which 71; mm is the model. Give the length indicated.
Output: 113.88; mm
